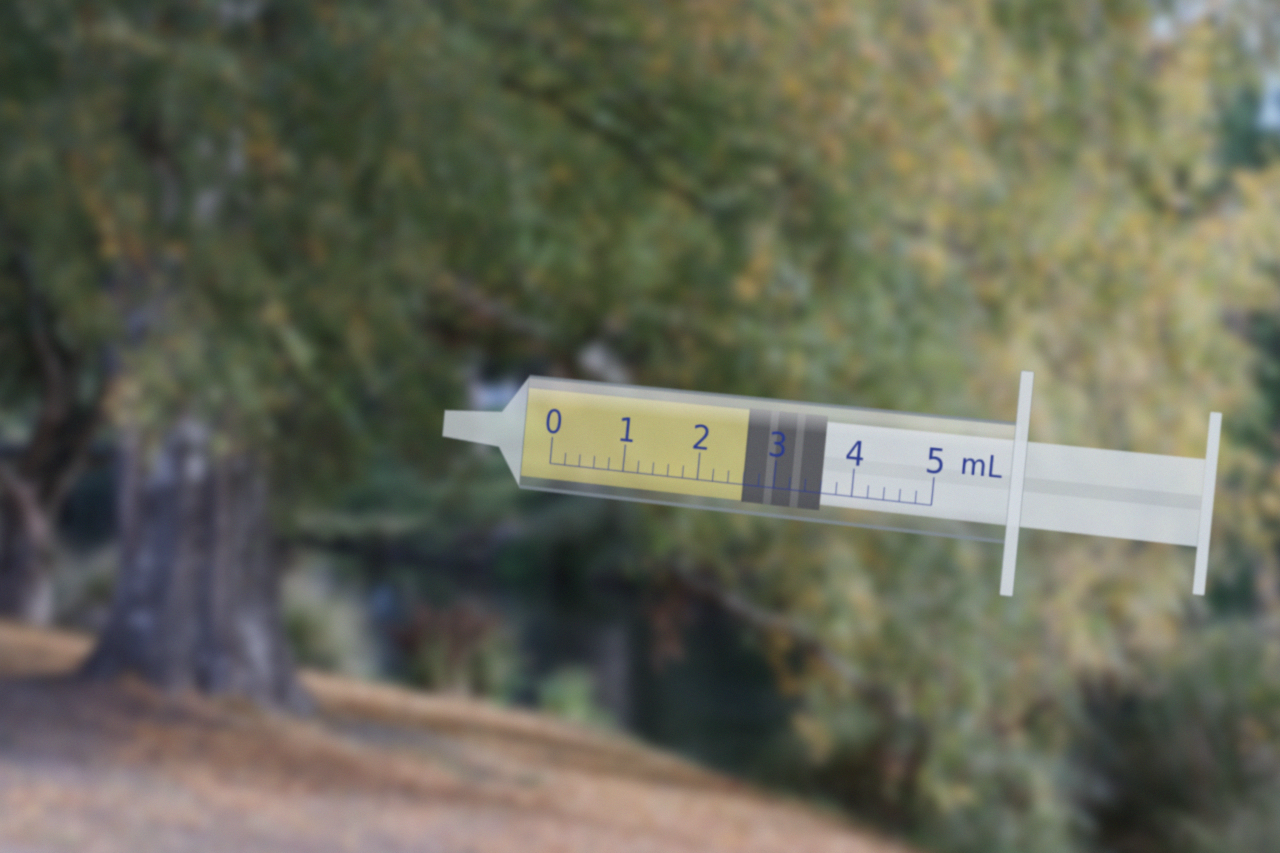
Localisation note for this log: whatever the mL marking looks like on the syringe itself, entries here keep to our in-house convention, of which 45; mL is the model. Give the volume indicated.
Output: 2.6; mL
